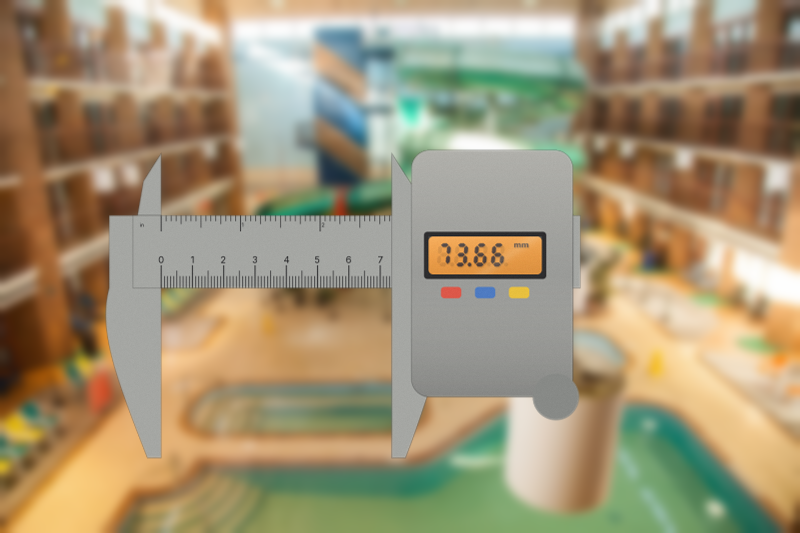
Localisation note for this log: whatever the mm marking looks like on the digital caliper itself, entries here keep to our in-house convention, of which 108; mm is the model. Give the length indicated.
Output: 73.66; mm
